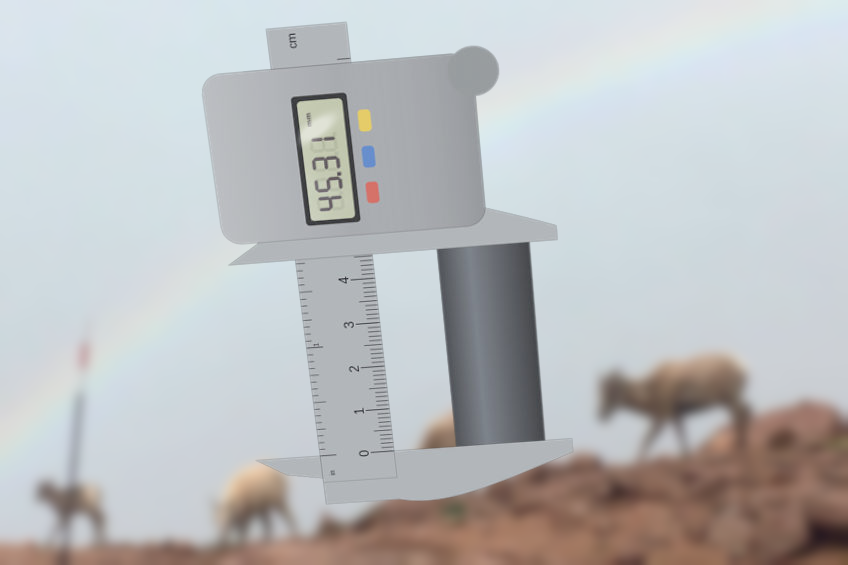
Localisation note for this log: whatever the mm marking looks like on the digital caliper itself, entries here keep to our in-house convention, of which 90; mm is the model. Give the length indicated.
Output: 45.31; mm
